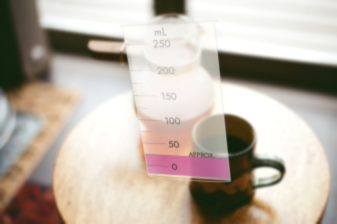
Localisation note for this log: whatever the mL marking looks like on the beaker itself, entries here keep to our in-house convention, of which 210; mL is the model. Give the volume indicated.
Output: 25; mL
